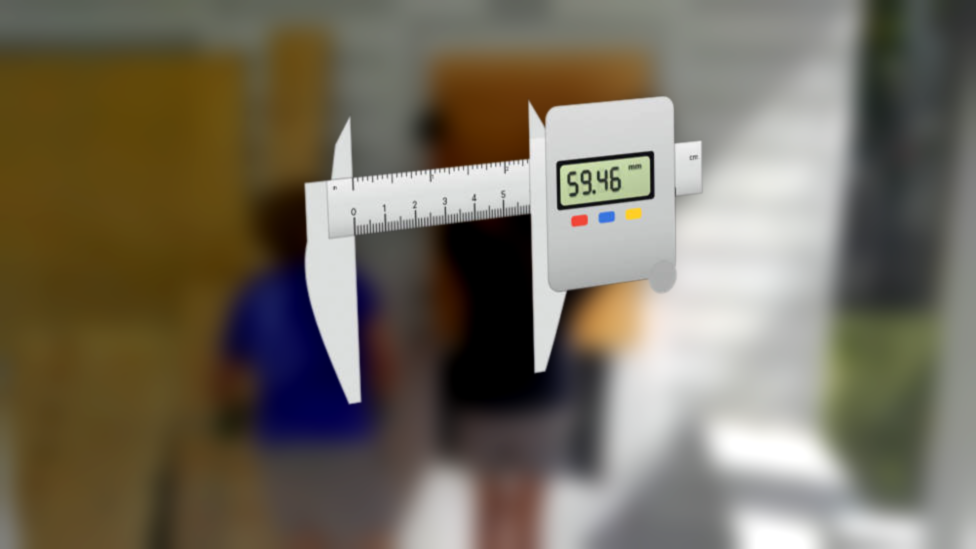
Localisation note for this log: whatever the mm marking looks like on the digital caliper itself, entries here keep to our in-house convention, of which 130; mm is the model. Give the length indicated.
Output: 59.46; mm
